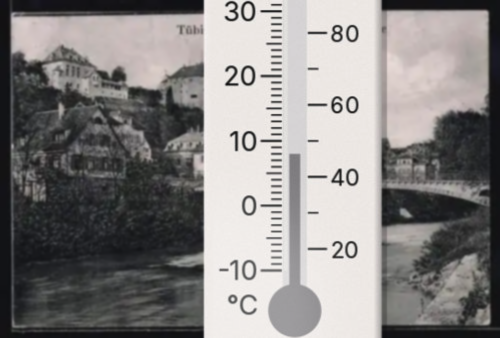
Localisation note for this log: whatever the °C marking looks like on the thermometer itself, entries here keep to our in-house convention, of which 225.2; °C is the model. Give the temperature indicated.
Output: 8; °C
